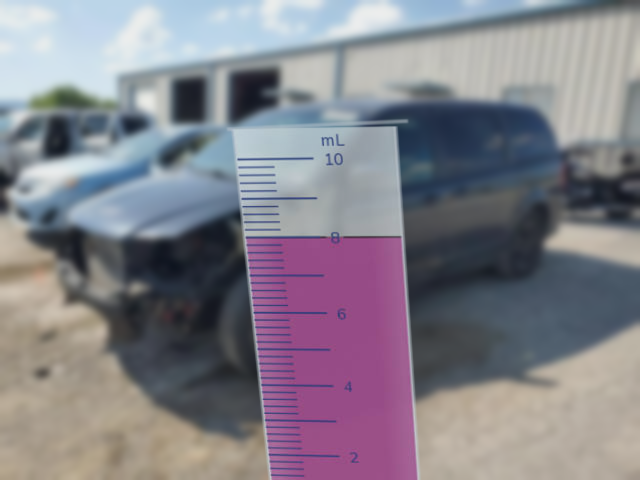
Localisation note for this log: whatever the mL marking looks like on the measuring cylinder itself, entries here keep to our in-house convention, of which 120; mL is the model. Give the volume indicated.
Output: 8; mL
